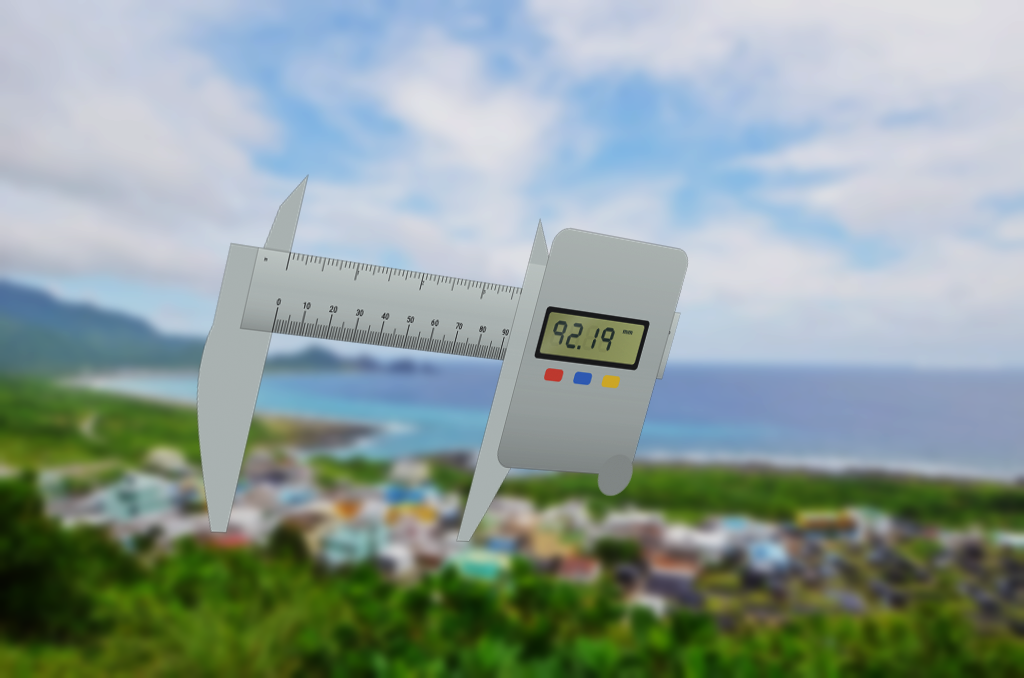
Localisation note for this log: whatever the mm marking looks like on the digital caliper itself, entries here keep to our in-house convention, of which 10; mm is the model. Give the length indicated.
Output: 92.19; mm
